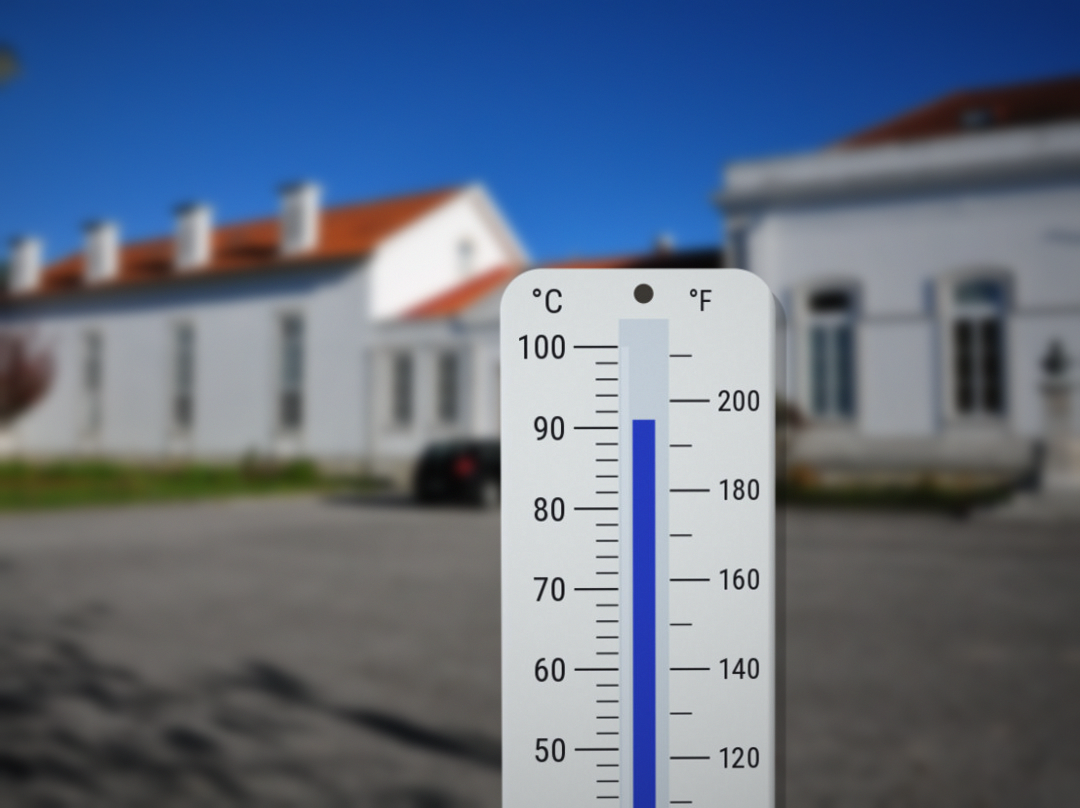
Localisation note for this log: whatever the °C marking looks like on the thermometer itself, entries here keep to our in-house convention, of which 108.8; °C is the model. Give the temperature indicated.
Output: 91; °C
